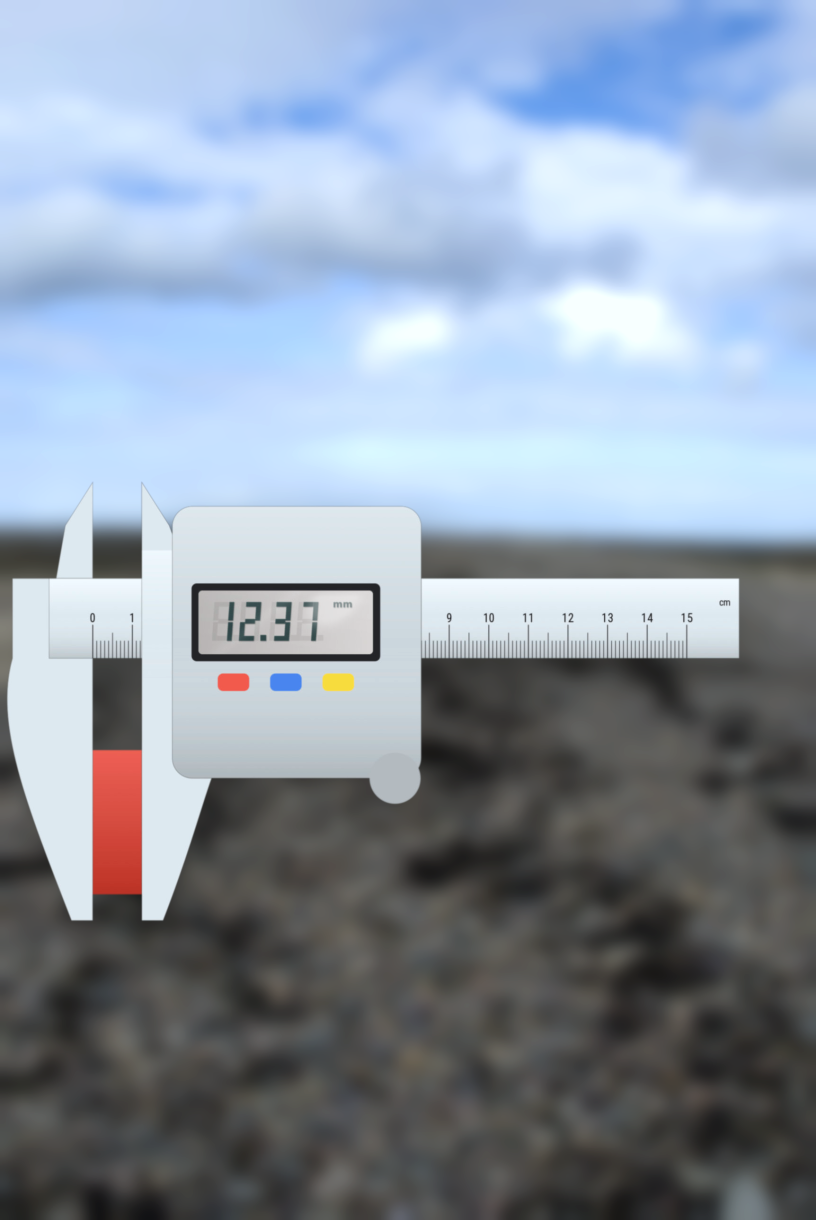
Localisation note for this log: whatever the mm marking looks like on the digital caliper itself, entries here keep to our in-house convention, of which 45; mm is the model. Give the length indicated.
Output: 12.37; mm
